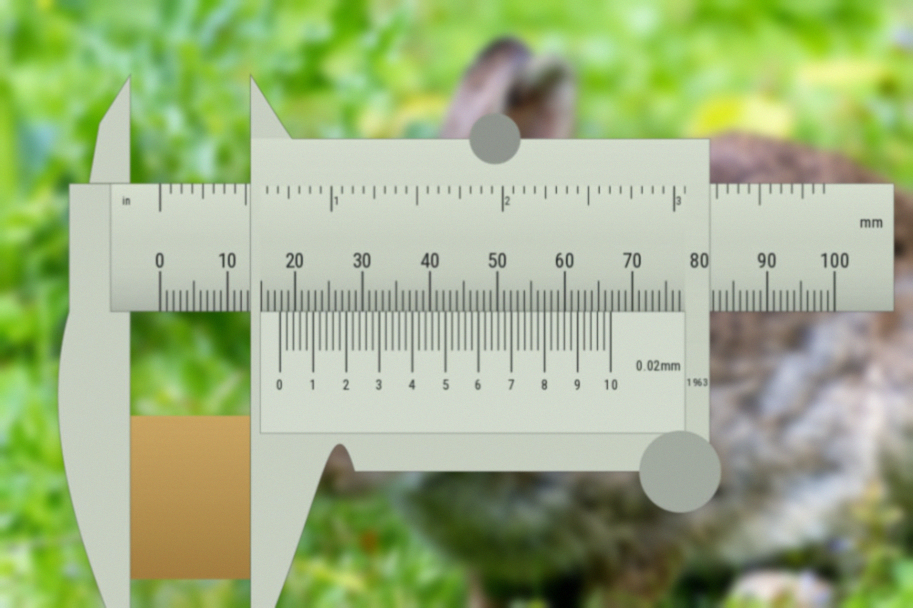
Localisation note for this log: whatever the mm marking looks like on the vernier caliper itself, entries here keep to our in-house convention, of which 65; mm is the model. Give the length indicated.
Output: 17.8; mm
